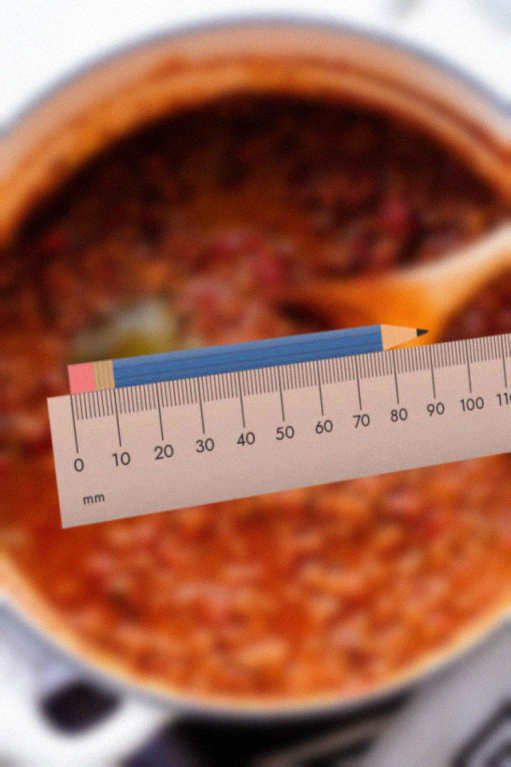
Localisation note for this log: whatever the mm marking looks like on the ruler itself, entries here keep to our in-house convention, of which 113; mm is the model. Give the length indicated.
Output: 90; mm
